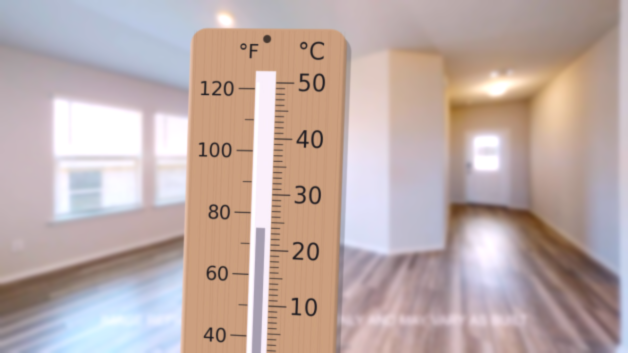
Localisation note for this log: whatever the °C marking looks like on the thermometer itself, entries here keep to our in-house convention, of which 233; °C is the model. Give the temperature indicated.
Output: 24; °C
